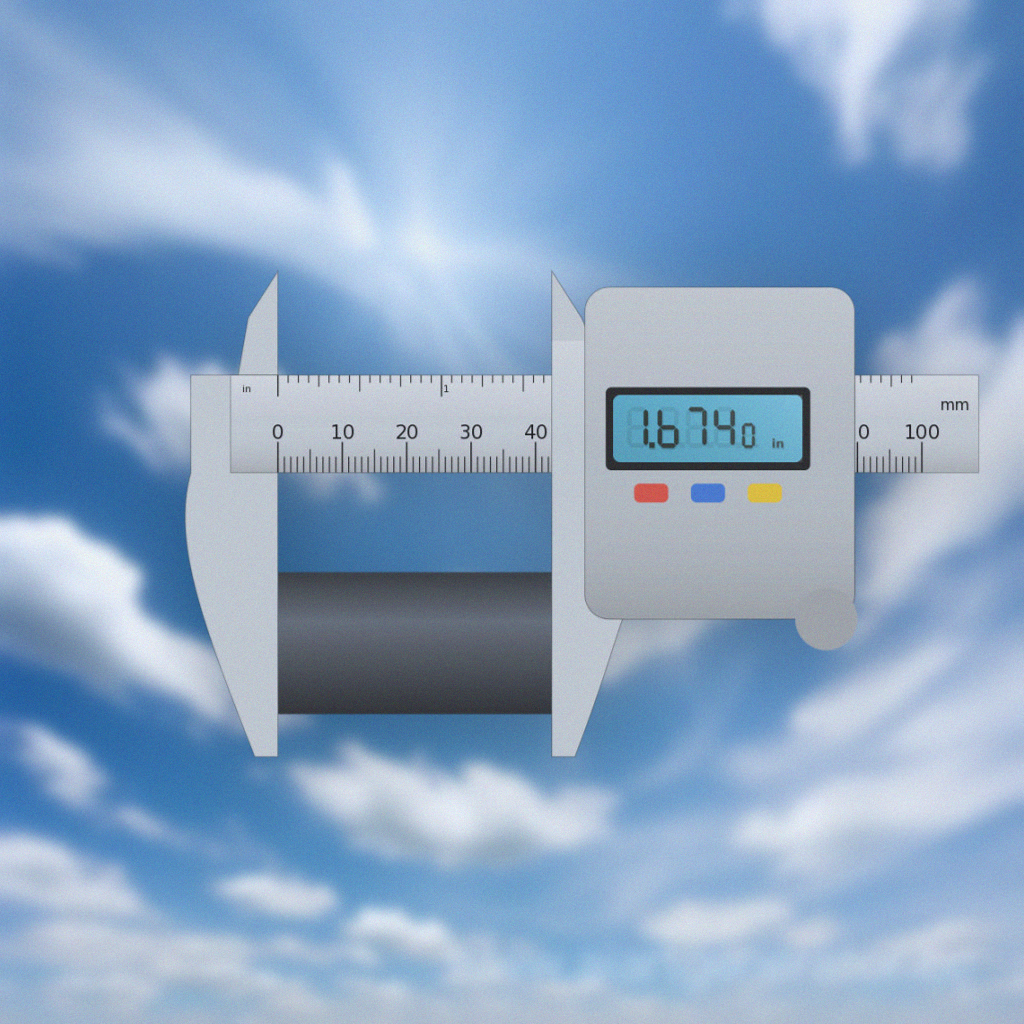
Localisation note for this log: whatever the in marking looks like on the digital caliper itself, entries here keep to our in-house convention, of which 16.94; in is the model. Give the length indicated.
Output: 1.6740; in
